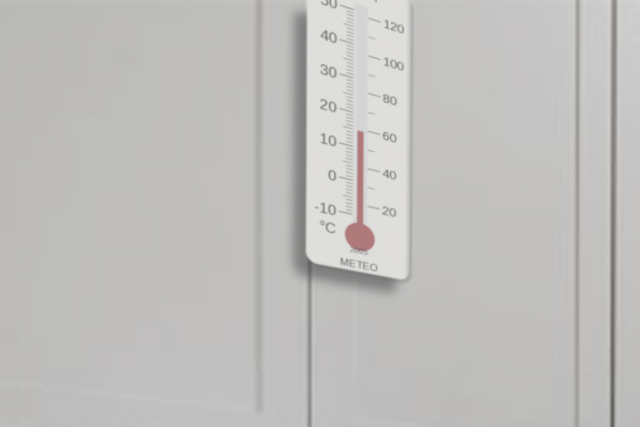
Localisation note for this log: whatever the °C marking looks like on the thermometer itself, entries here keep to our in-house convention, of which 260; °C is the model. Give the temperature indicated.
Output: 15; °C
